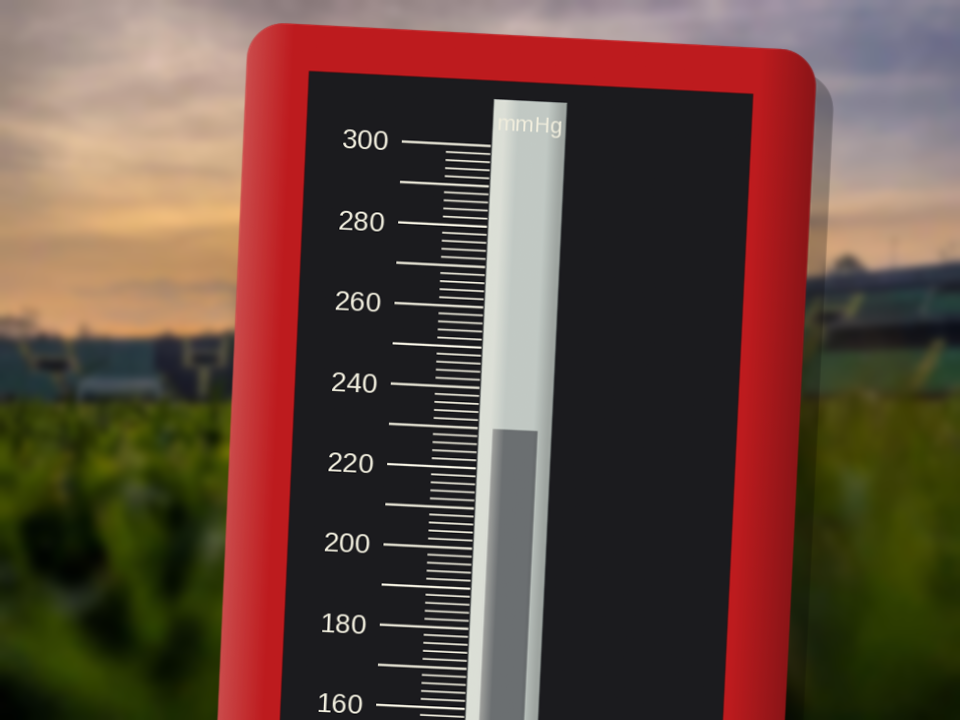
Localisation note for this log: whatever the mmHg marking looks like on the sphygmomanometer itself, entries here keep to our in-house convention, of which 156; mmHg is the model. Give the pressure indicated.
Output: 230; mmHg
